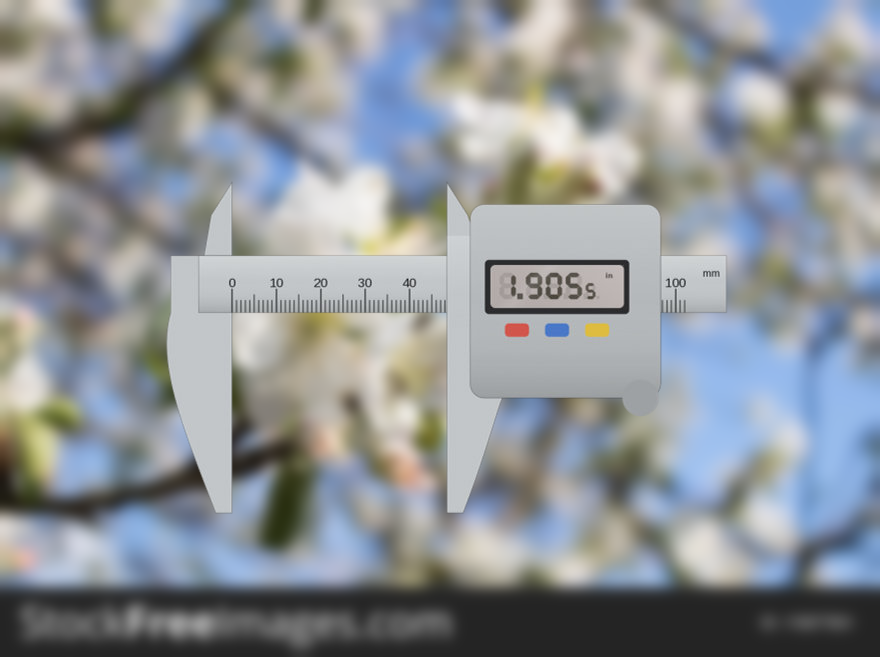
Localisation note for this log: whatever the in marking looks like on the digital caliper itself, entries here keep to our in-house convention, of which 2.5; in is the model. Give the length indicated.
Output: 1.9055; in
